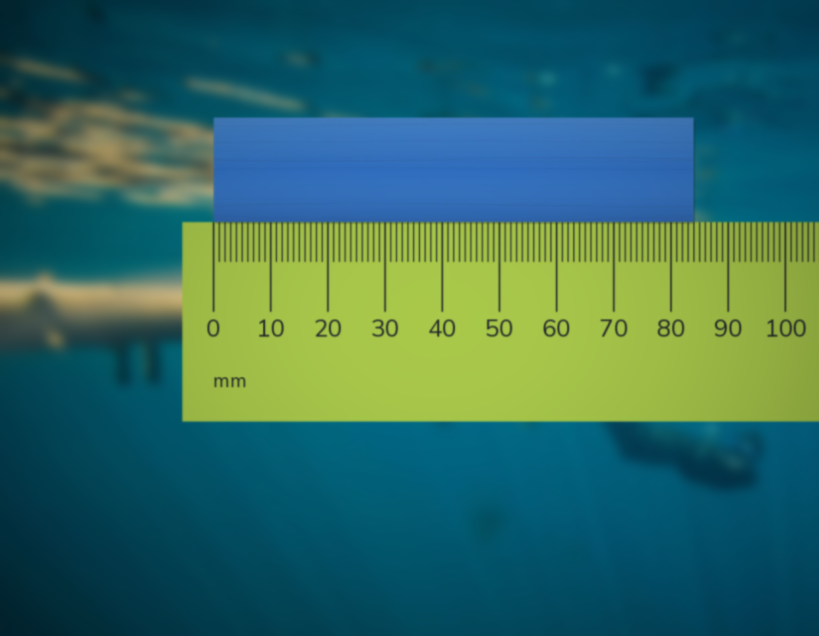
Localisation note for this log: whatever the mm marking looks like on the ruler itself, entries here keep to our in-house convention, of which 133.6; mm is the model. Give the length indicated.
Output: 84; mm
